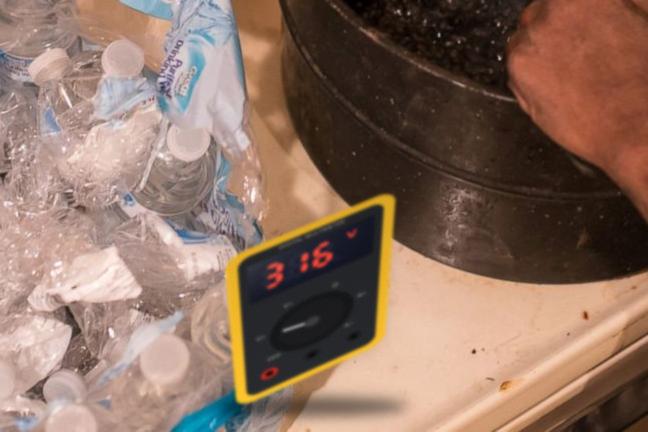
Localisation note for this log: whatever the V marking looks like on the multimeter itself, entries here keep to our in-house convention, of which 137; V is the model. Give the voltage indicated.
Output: 316; V
